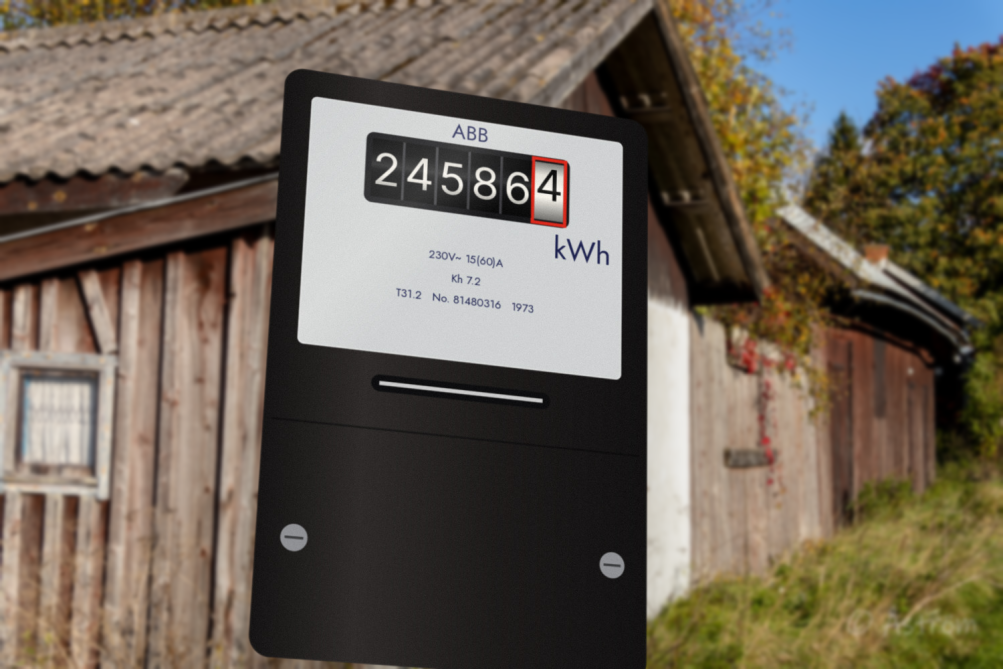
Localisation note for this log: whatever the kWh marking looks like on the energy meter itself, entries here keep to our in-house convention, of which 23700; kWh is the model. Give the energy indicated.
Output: 24586.4; kWh
